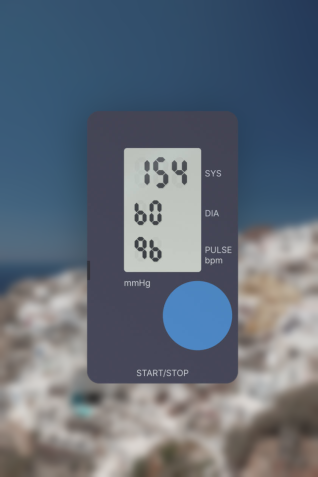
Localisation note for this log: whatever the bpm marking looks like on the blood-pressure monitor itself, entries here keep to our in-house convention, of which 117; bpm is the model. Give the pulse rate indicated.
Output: 96; bpm
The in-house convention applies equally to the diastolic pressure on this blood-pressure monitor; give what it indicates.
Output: 60; mmHg
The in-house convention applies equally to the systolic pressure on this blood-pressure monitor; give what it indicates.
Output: 154; mmHg
